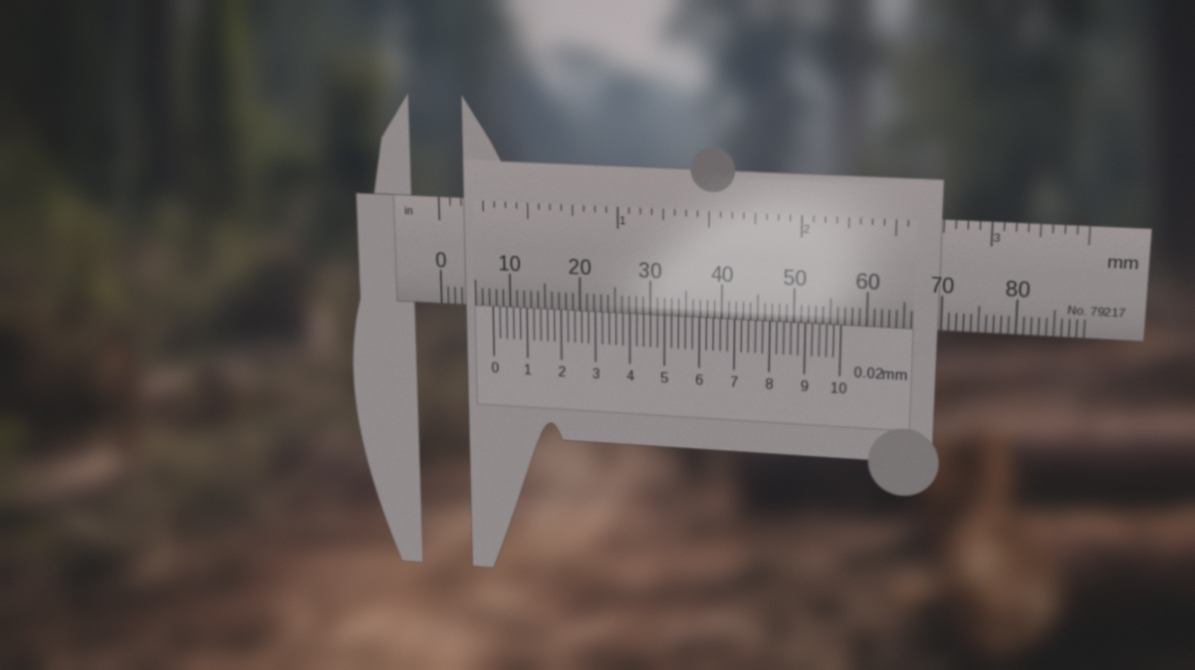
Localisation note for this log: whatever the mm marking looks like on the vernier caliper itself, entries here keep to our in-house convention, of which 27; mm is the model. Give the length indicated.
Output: 7.5; mm
